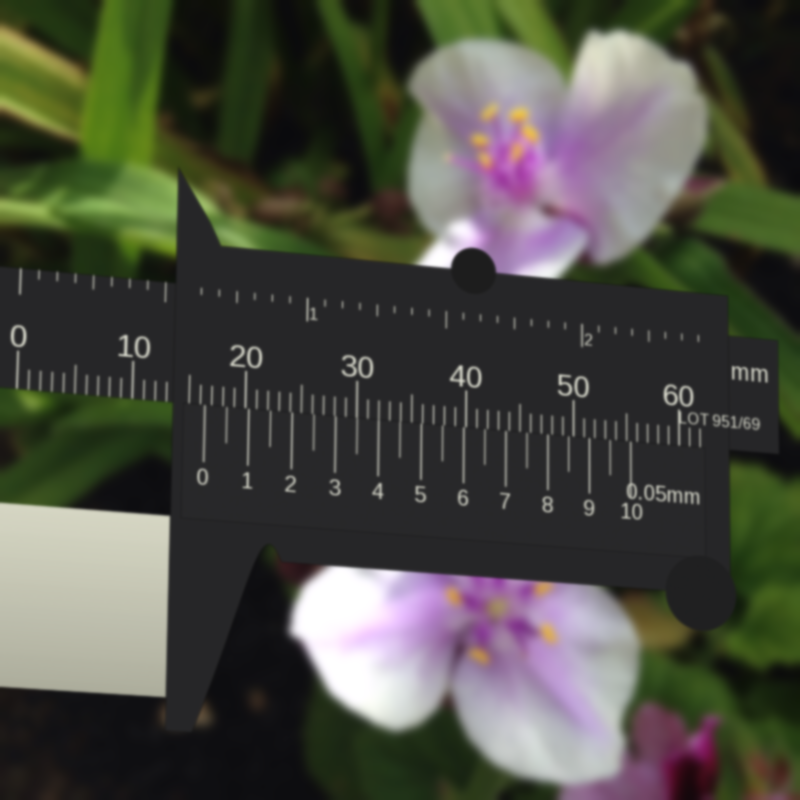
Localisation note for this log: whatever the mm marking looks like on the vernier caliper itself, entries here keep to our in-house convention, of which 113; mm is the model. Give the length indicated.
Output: 16.4; mm
